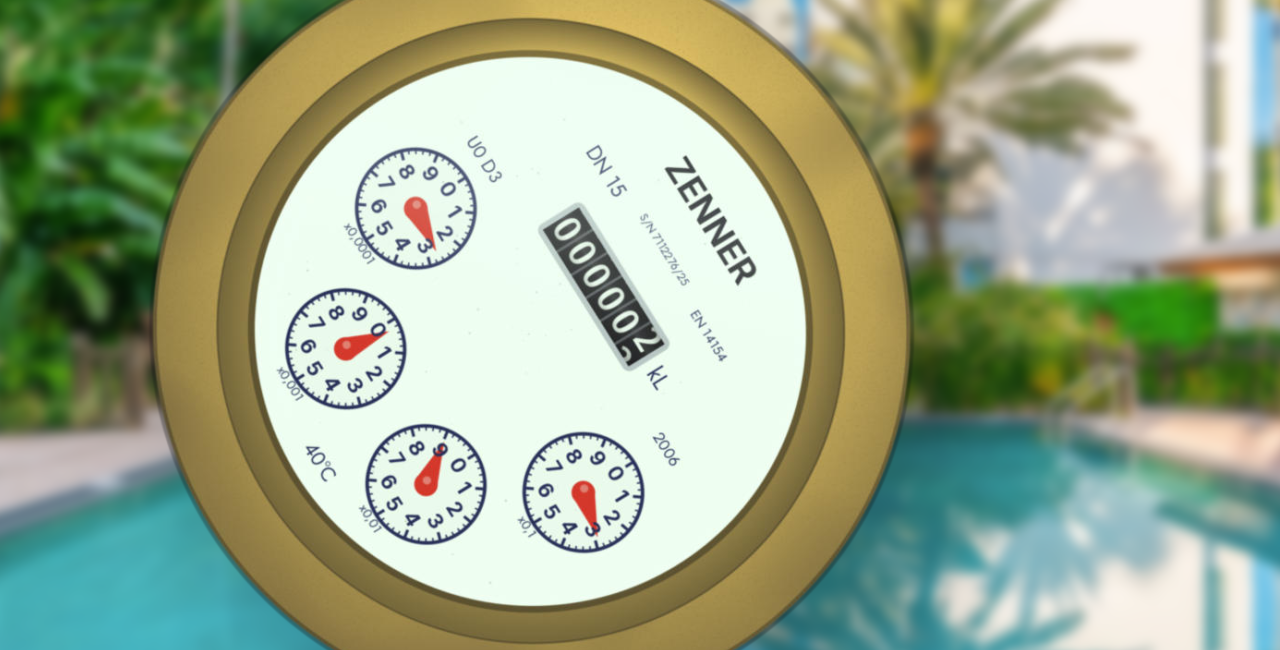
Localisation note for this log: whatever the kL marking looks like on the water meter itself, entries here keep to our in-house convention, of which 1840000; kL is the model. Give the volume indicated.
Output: 2.2902; kL
